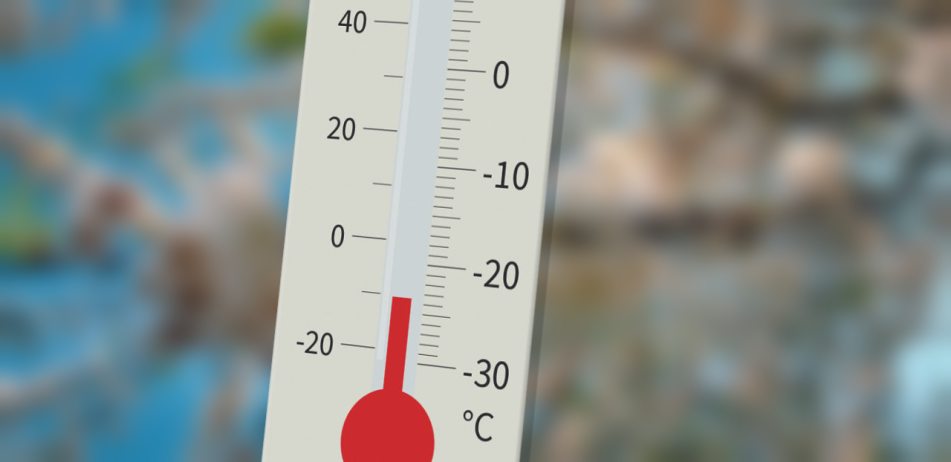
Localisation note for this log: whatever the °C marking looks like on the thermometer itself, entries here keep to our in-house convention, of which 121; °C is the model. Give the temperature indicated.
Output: -23.5; °C
